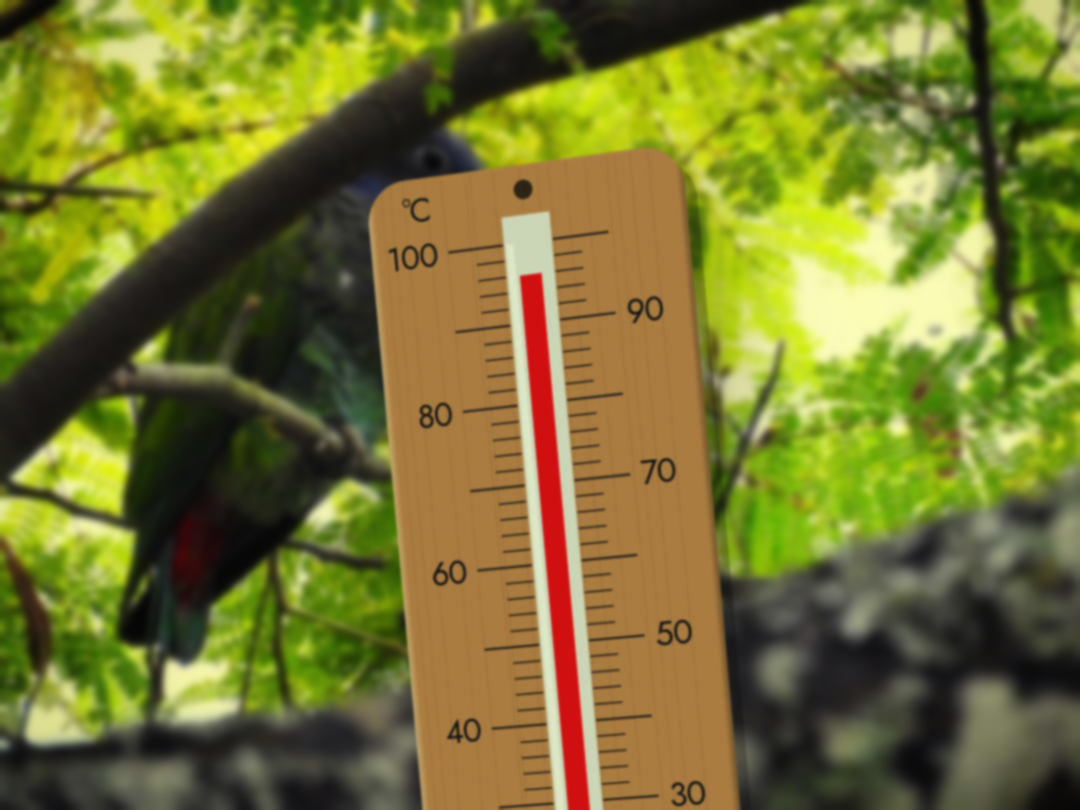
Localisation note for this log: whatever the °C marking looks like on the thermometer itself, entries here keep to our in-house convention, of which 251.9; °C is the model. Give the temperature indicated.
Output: 96; °C
